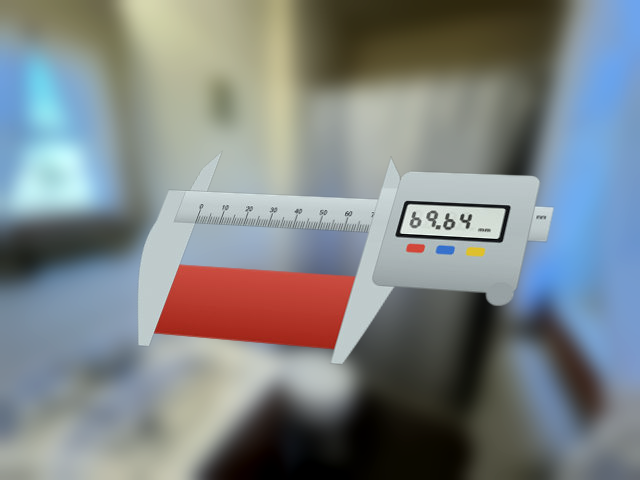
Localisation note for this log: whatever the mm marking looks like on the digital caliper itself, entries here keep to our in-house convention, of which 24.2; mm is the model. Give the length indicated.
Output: 69.64; mm
